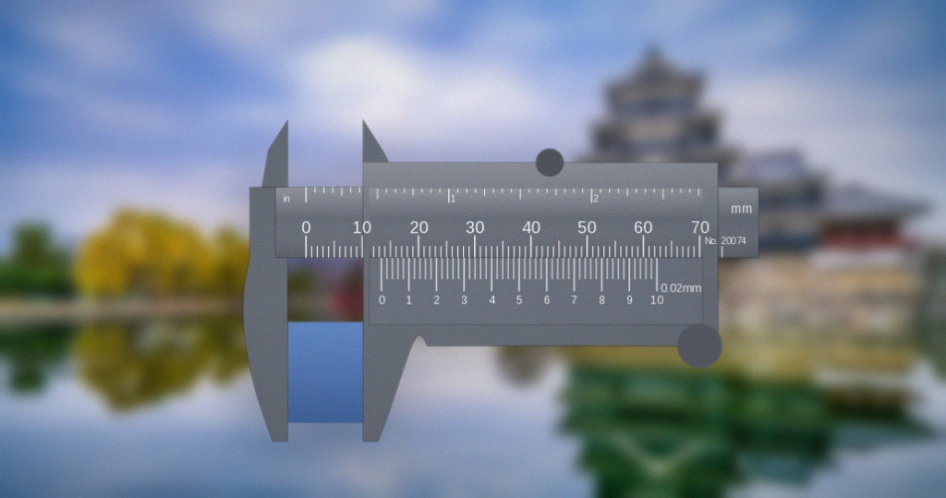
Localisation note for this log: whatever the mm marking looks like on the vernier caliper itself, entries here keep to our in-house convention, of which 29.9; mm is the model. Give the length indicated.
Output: 13.4; mm
